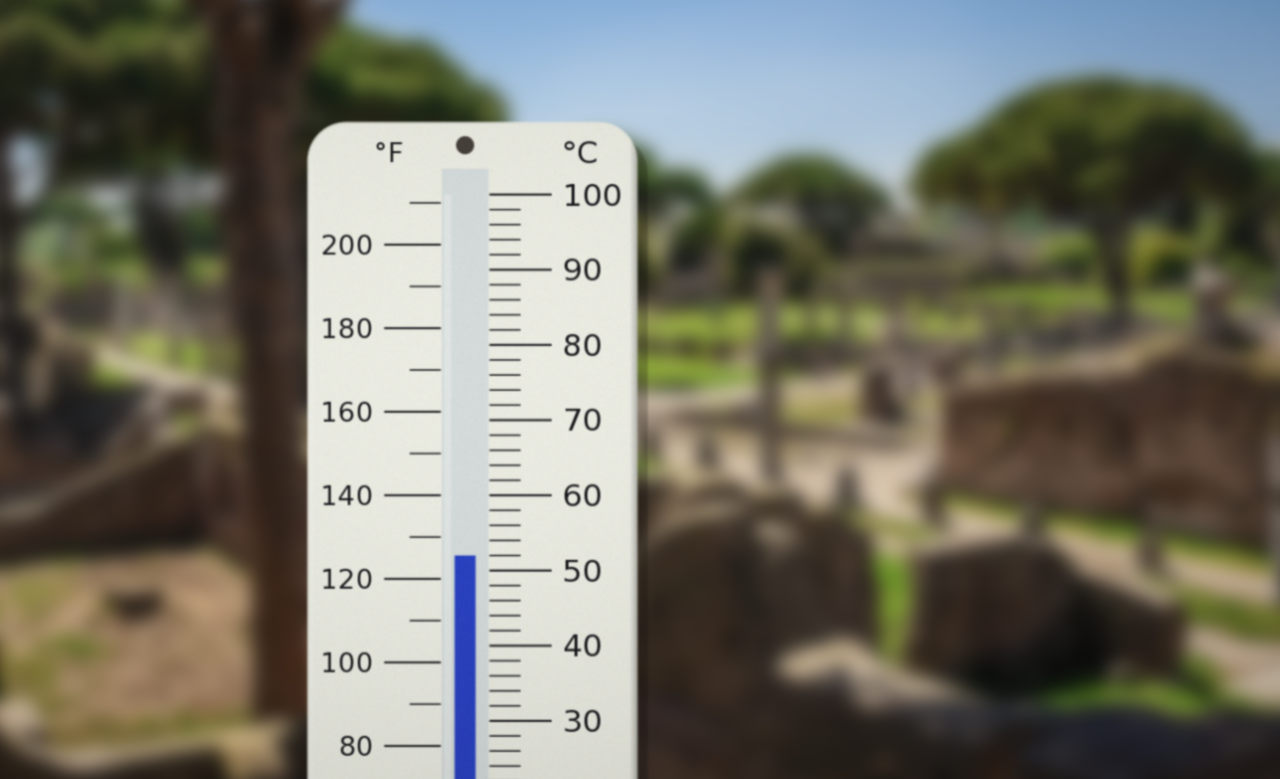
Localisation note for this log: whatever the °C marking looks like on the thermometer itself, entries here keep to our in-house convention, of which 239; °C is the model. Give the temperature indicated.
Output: 52; °C
